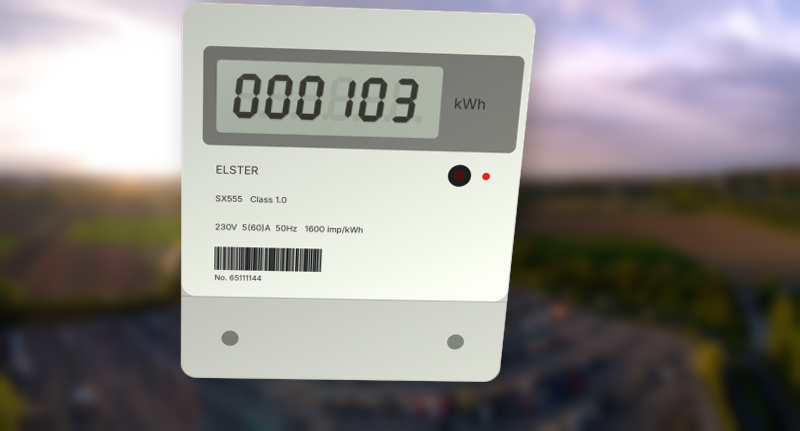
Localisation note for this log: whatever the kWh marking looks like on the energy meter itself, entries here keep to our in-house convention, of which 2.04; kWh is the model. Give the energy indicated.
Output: 103; kWh
